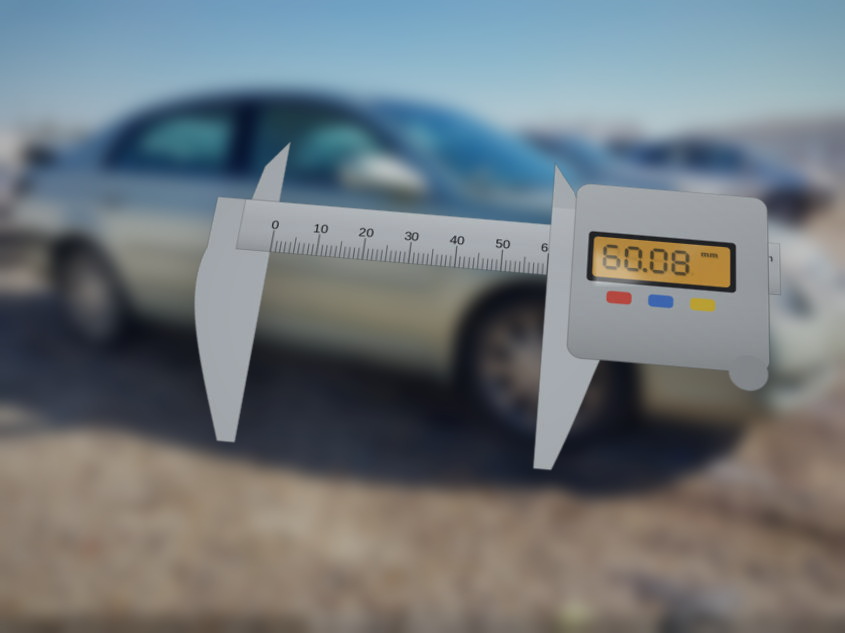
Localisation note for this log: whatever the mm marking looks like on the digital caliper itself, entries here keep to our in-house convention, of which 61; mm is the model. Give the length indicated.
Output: 60.08; mm
